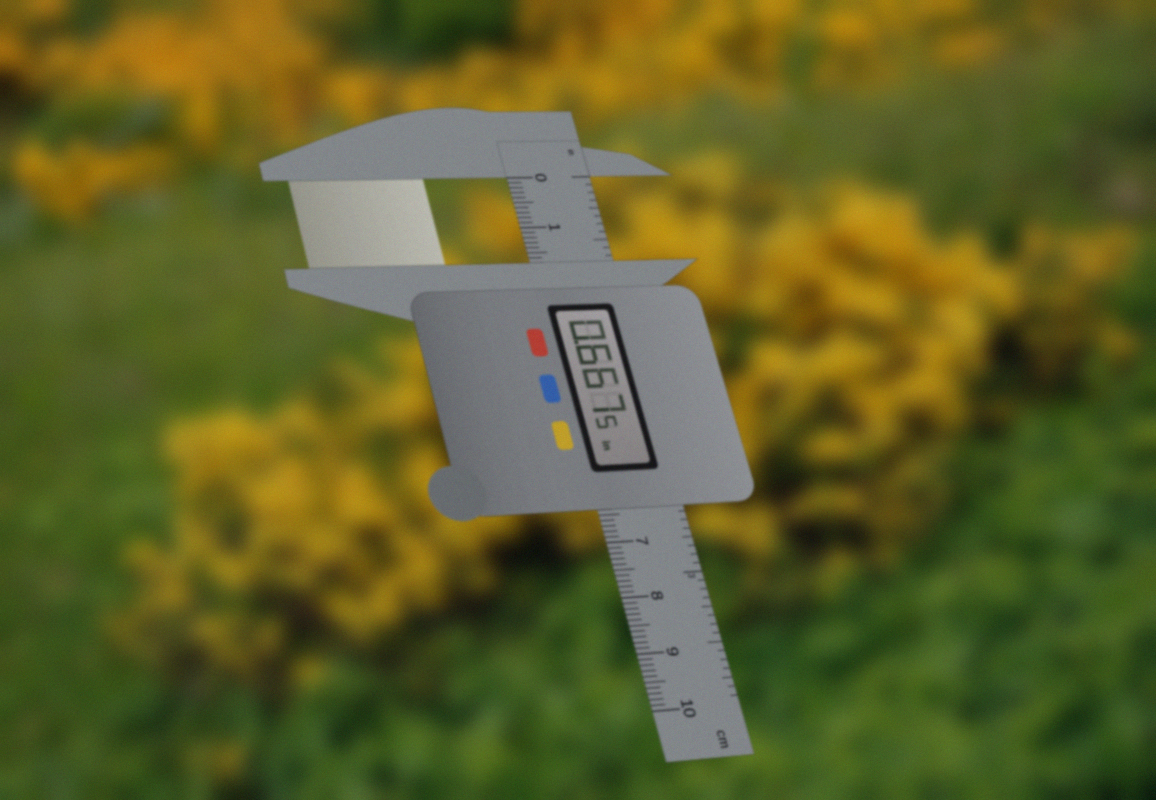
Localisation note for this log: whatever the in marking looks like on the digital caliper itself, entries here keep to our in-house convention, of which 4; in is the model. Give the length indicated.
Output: 0.6675; in
